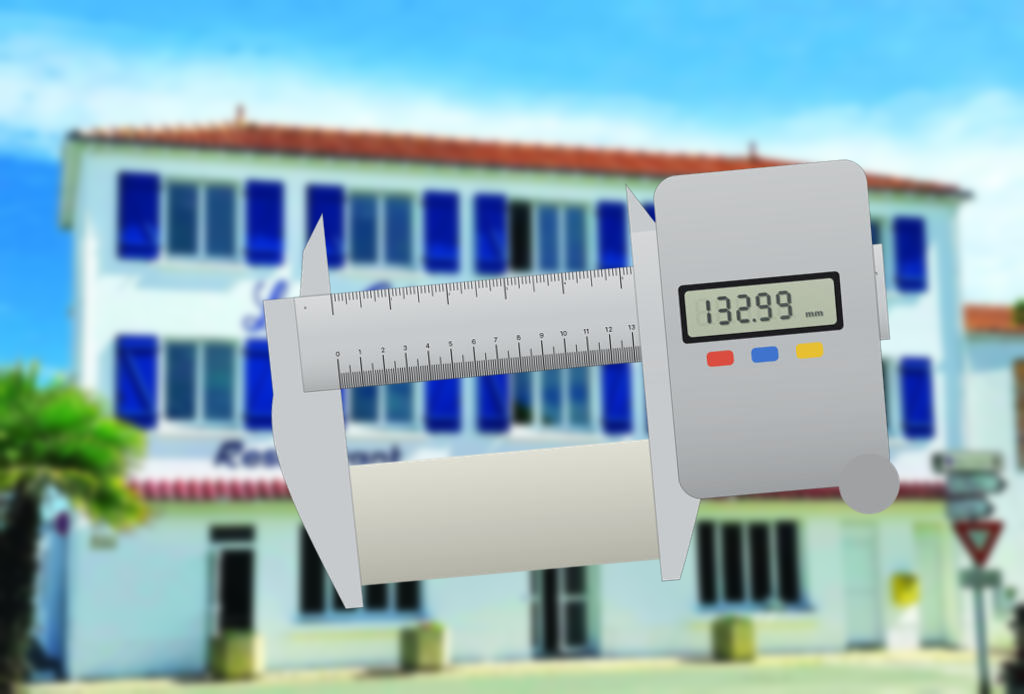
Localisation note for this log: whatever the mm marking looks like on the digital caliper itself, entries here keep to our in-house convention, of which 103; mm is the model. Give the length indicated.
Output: 132.99; mm
